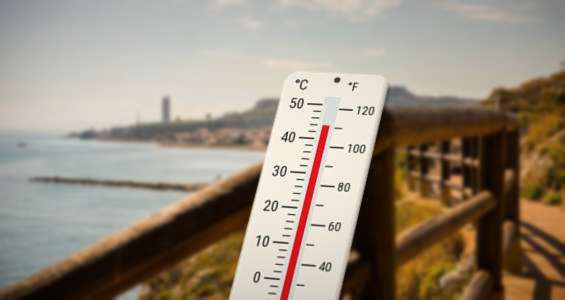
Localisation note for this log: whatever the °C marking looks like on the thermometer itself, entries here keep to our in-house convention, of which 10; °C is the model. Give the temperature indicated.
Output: 44; °C
